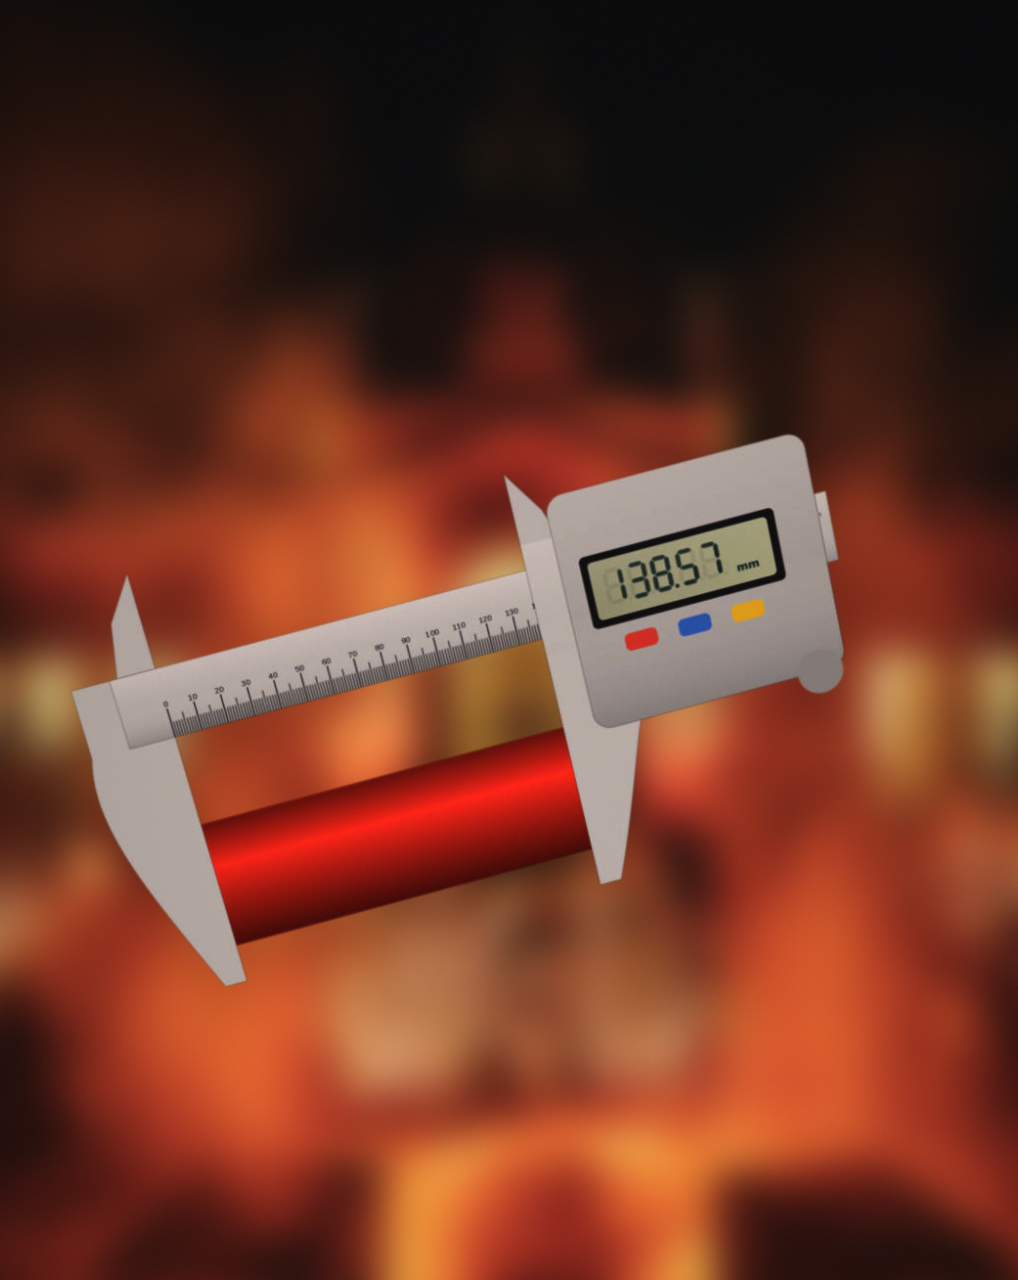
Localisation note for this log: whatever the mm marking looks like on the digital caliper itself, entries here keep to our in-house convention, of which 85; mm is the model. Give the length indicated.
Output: 138.57; mm
